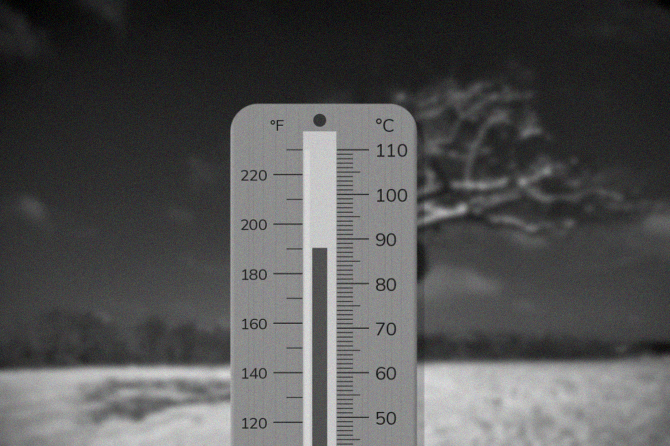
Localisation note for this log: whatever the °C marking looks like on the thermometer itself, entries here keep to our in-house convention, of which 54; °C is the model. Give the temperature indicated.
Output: 88; °C
